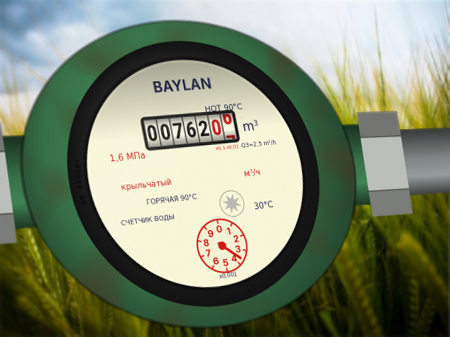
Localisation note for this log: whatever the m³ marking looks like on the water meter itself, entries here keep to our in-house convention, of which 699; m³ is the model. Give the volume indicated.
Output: 762.063; m³
